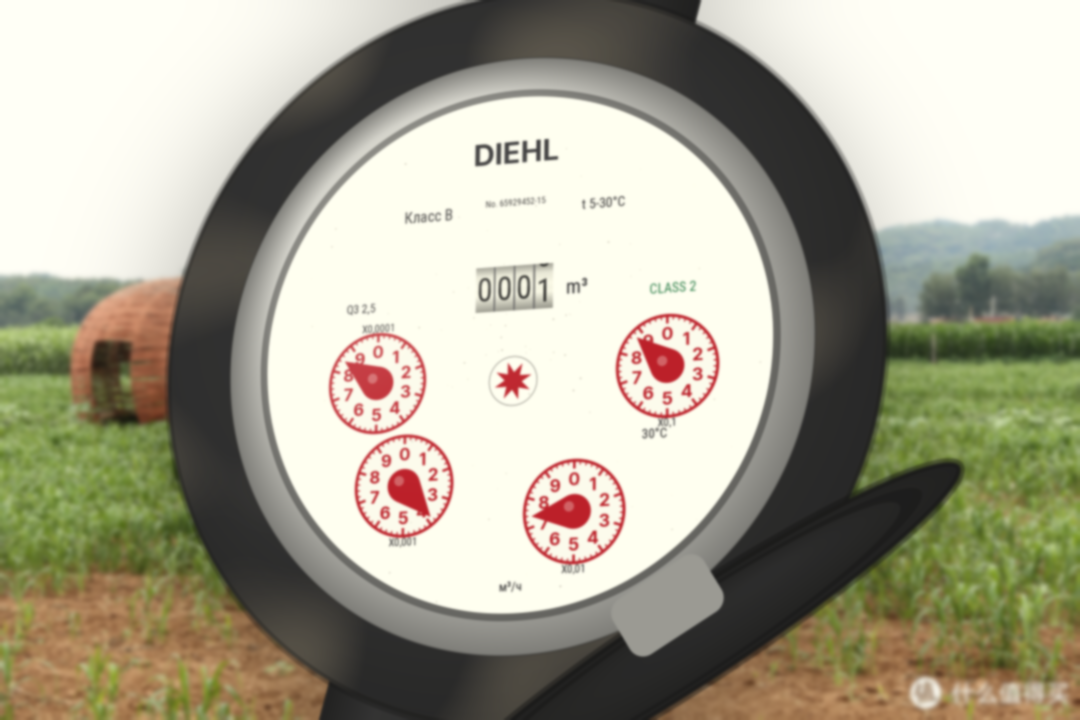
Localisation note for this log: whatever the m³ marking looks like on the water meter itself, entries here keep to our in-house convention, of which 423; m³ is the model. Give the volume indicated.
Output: 0.8738; m³
